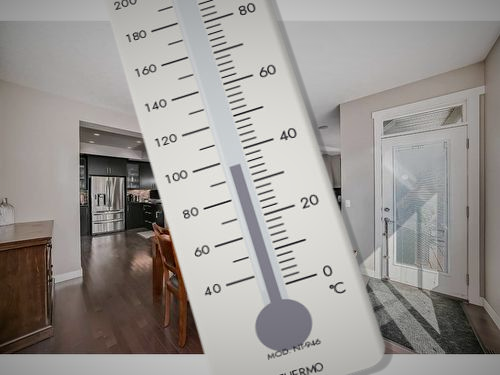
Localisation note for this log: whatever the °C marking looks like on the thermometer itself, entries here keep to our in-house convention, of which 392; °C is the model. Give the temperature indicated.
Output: 36; °C
